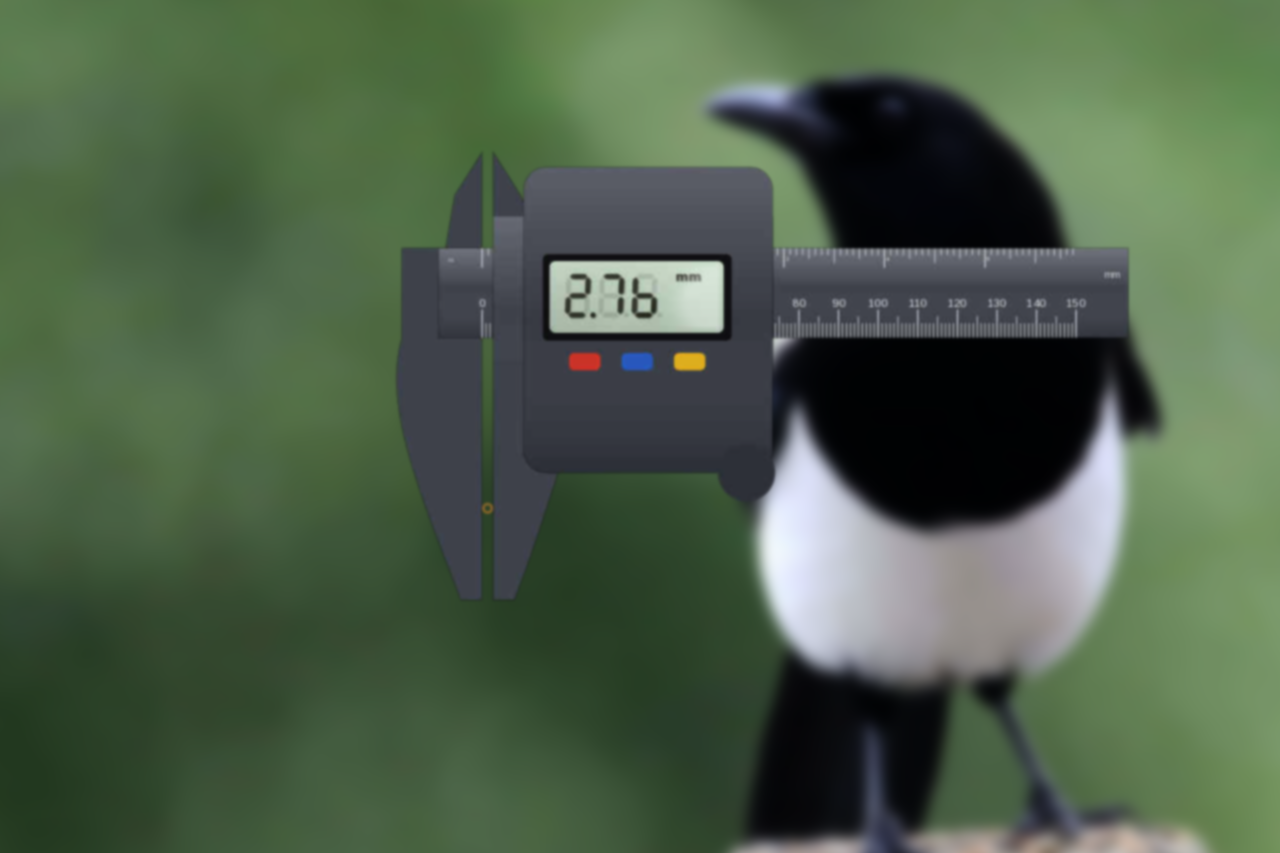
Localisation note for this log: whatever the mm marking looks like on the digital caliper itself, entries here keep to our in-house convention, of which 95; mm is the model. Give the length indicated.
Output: 2.76; mm
